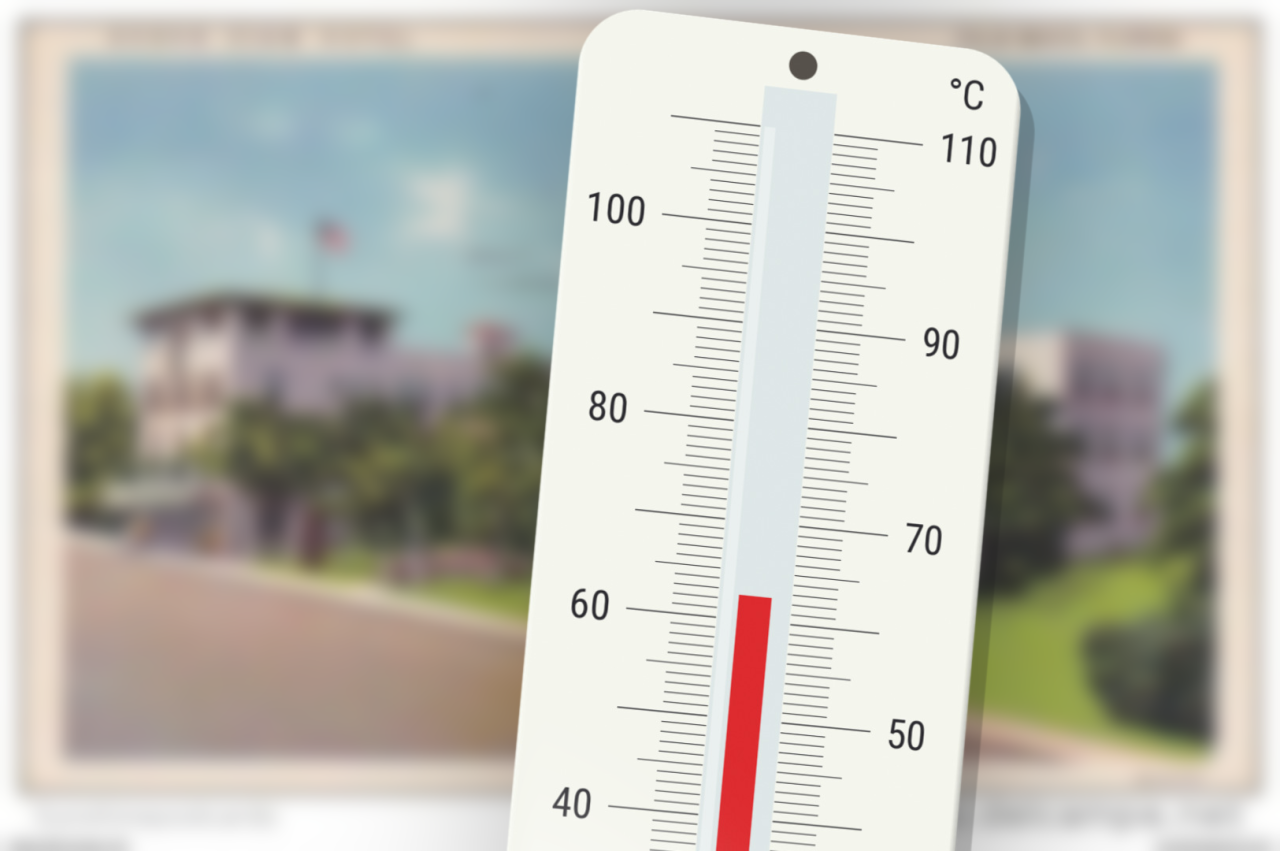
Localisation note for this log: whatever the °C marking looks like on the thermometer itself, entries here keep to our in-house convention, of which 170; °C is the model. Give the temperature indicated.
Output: 62.5; °C
